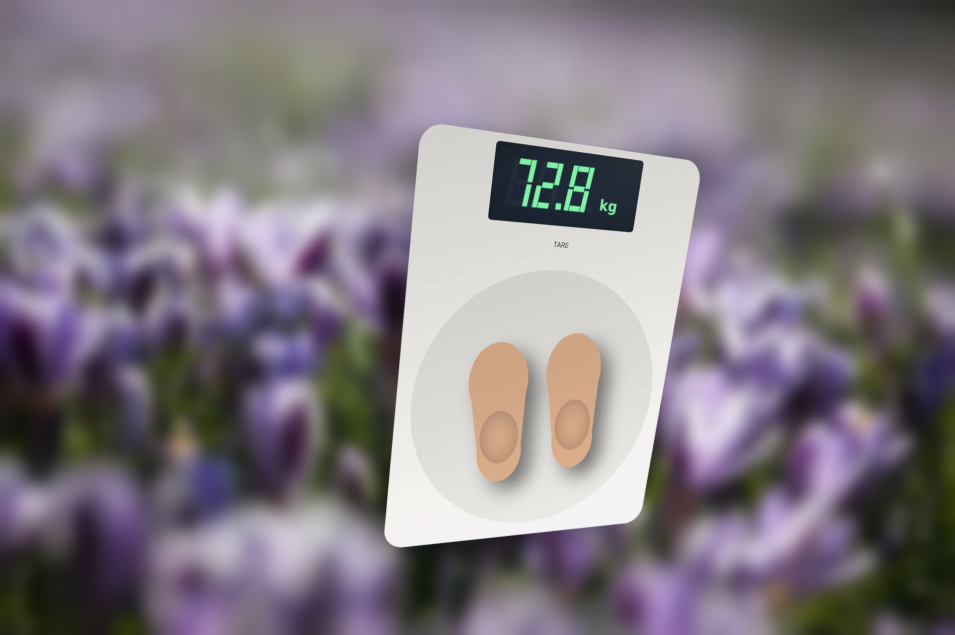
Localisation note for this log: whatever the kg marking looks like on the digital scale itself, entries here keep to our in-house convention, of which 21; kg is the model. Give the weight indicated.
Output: 72.8; kg
